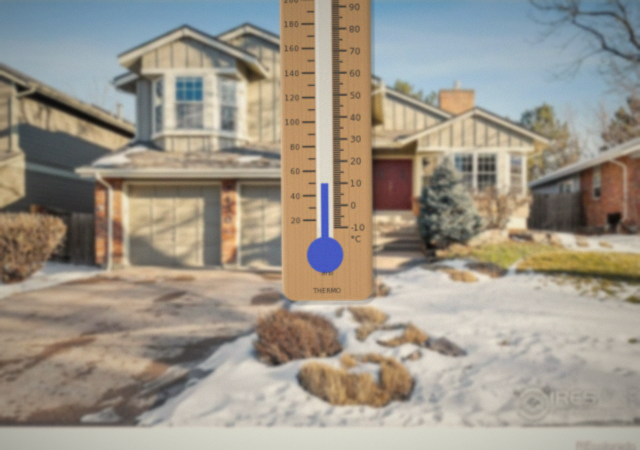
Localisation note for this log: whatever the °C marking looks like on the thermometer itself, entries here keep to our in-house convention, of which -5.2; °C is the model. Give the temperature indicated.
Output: 10; °C
